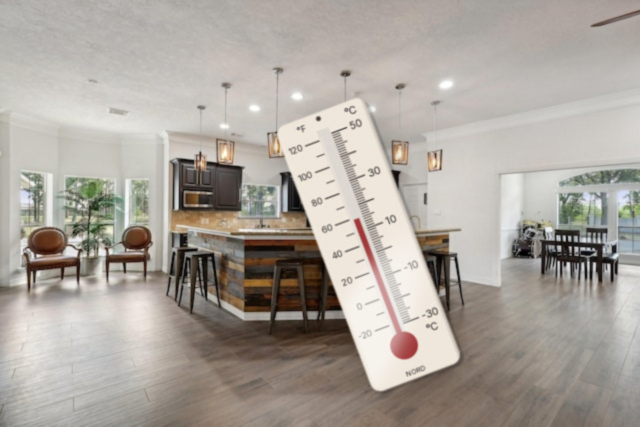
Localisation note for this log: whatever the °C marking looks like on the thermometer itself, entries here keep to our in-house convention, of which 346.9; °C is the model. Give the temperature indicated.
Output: 15; °C
